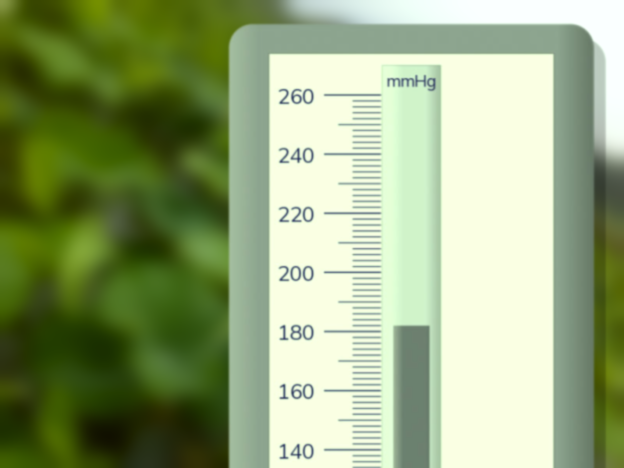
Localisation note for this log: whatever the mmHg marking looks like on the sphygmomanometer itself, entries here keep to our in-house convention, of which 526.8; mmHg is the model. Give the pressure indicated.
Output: 182; mmHg
